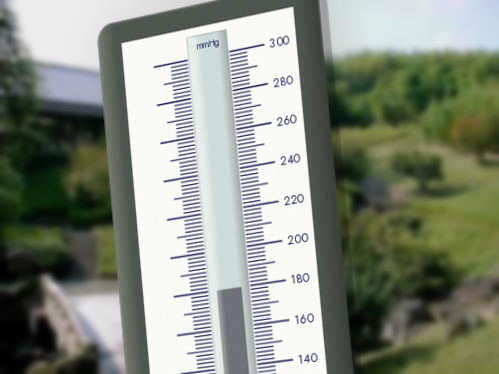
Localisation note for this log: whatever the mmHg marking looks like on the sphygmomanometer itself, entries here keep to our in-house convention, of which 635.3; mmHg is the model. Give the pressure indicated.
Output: 180; mmHg
